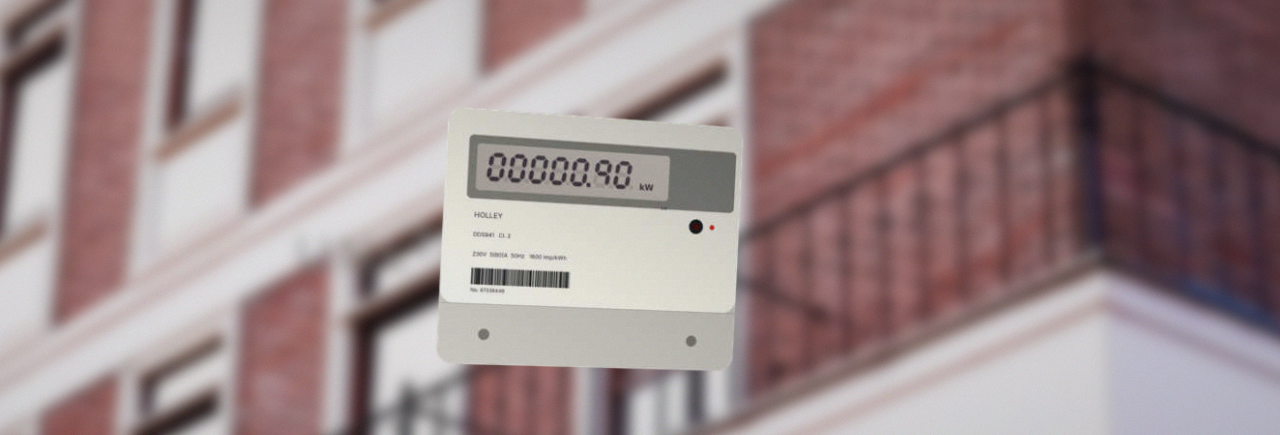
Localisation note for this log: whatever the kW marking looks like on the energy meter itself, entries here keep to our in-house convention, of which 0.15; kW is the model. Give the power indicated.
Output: 0.90; kW
